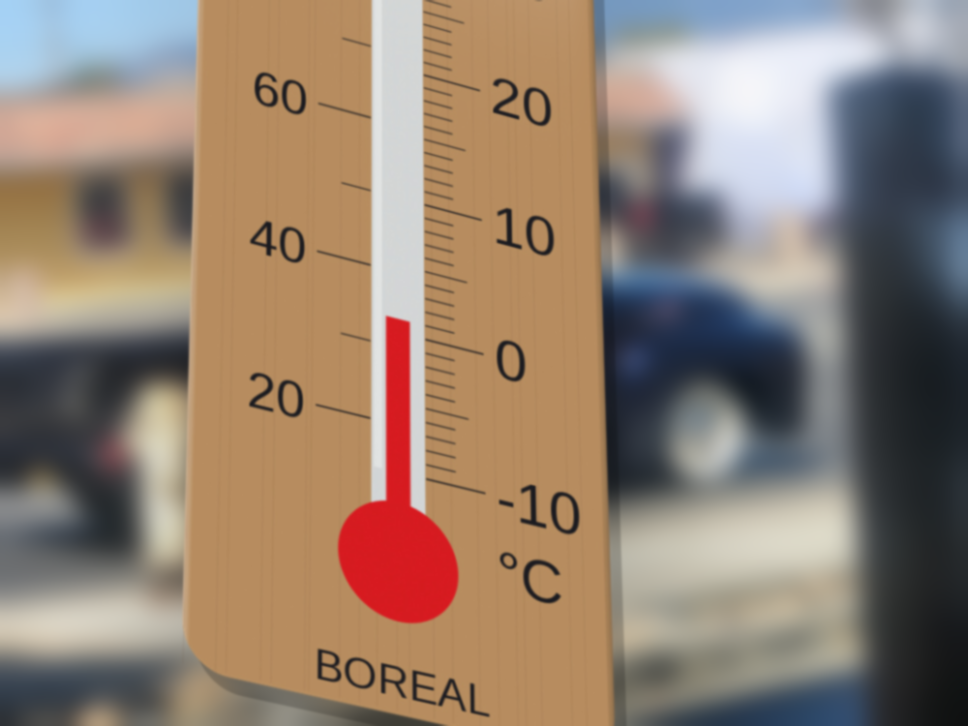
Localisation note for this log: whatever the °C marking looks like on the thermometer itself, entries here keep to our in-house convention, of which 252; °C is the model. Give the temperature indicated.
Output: 1; °C
